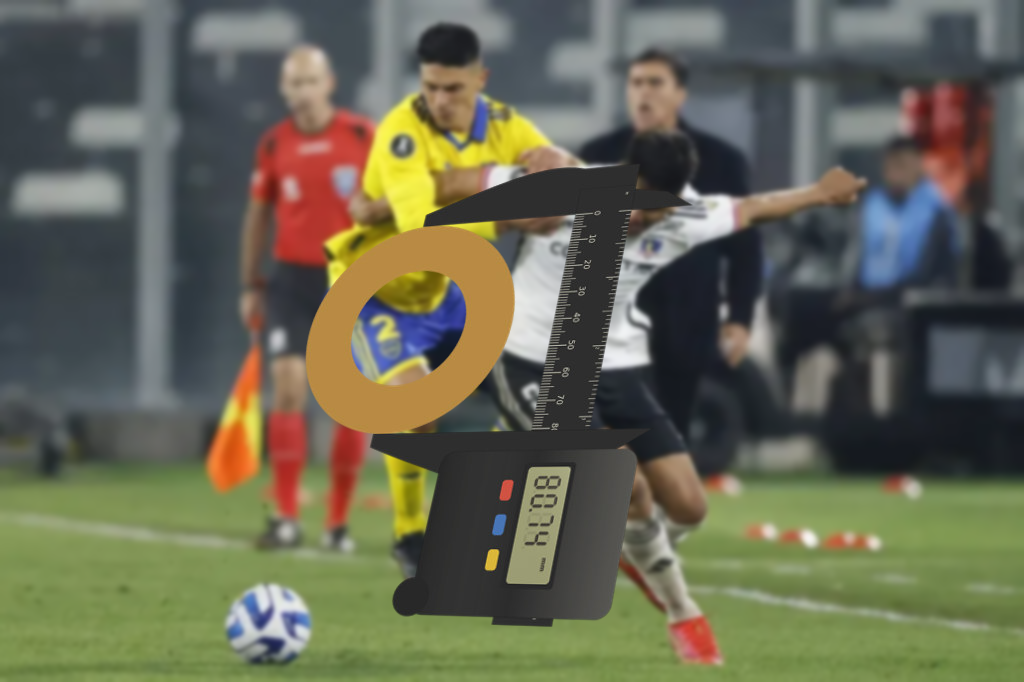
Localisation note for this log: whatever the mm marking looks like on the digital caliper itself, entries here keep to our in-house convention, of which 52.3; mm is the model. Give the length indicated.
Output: 80.74; mm
